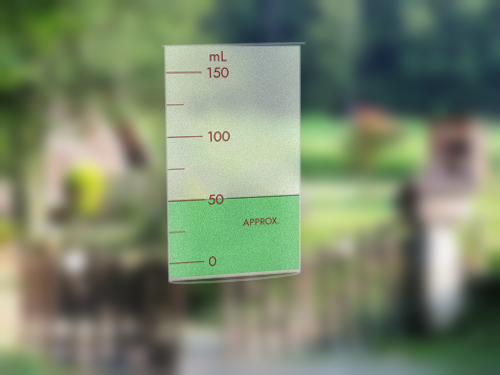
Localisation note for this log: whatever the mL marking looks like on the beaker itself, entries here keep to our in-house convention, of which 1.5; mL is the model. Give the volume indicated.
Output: 50; mL
